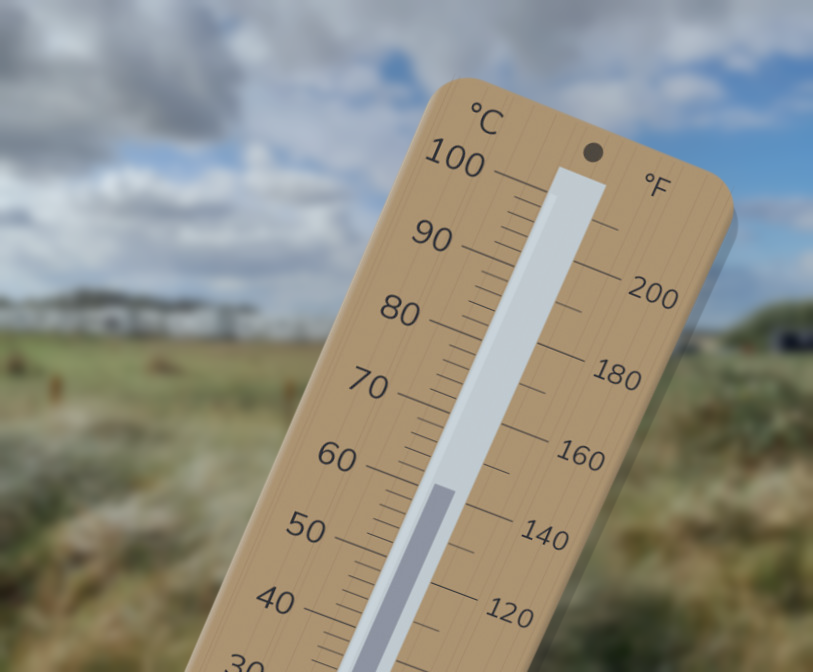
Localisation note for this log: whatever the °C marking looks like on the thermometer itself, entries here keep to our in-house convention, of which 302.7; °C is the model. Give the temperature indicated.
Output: 61; °C
